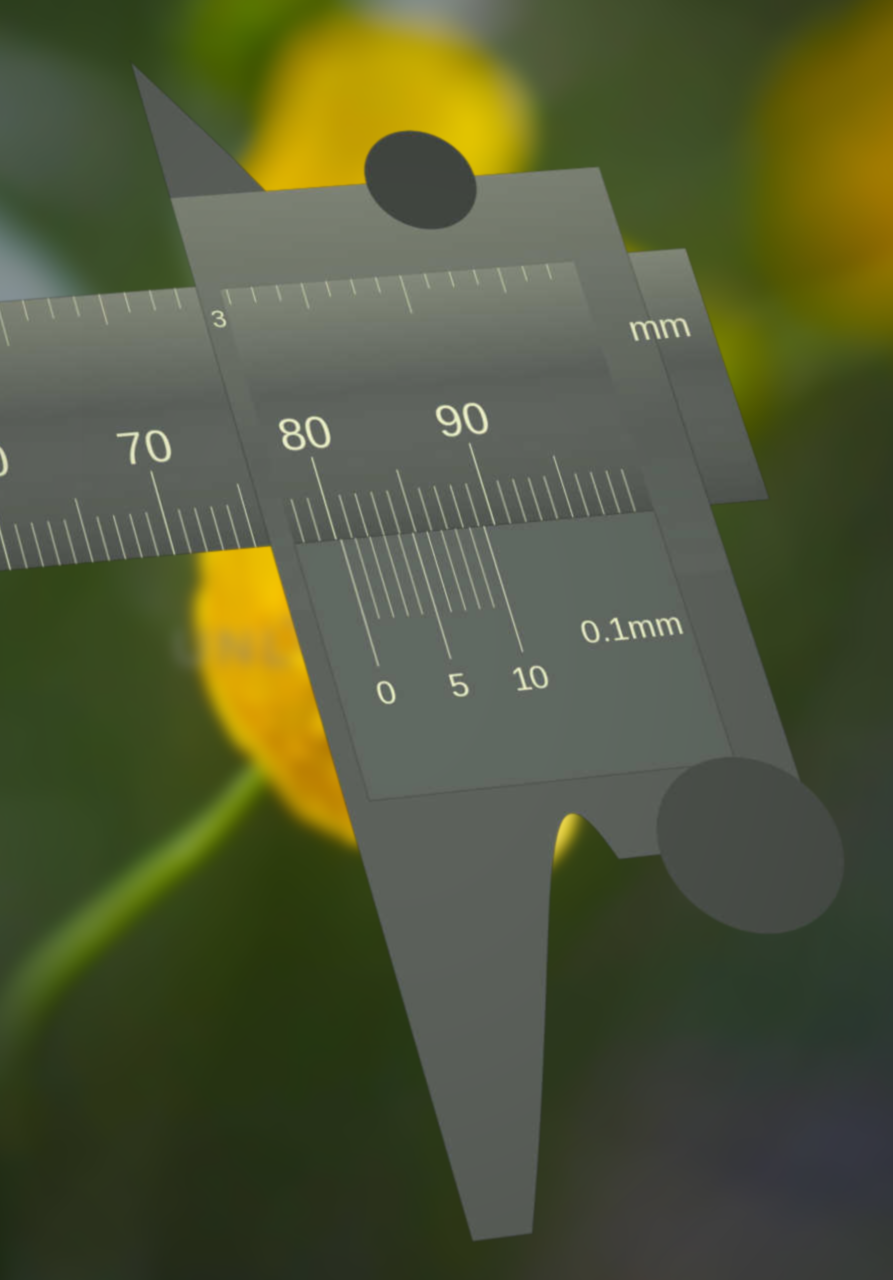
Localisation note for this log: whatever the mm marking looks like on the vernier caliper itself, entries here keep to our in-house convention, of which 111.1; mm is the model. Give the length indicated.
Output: 80.3; mm
